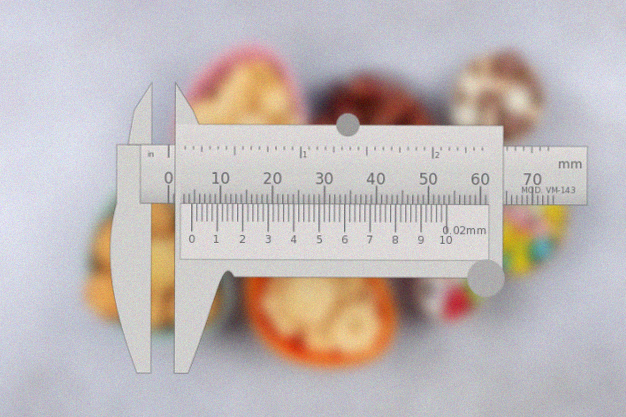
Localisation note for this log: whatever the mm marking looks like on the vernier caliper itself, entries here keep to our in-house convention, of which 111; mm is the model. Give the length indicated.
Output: 4.5; mm
